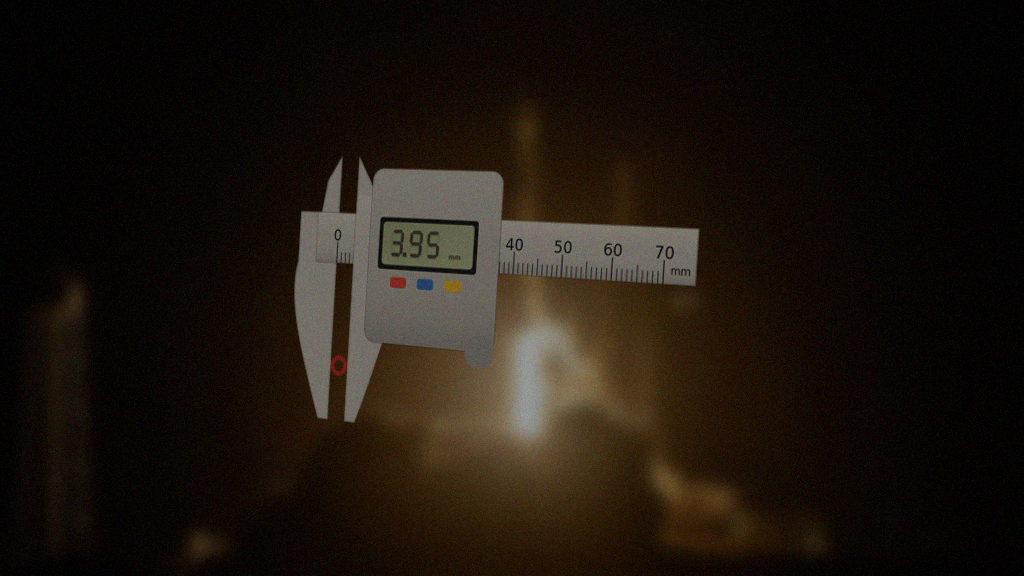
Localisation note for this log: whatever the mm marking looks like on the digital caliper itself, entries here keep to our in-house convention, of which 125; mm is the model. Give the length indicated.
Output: 3.95; mm
